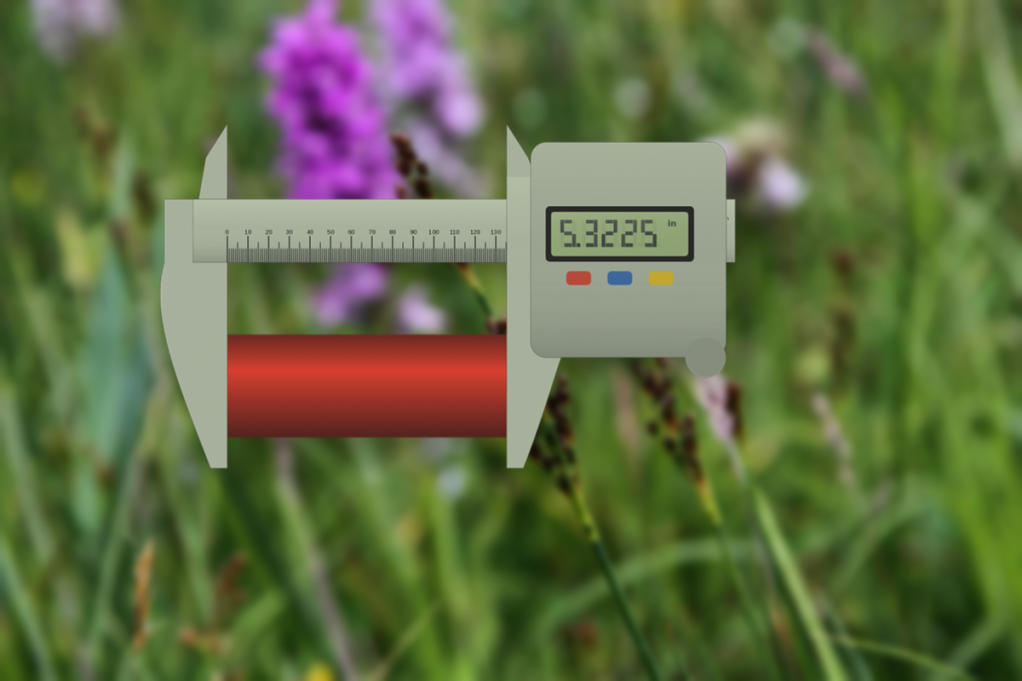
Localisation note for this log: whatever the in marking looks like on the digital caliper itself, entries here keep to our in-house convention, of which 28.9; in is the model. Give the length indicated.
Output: 5.3225; in
